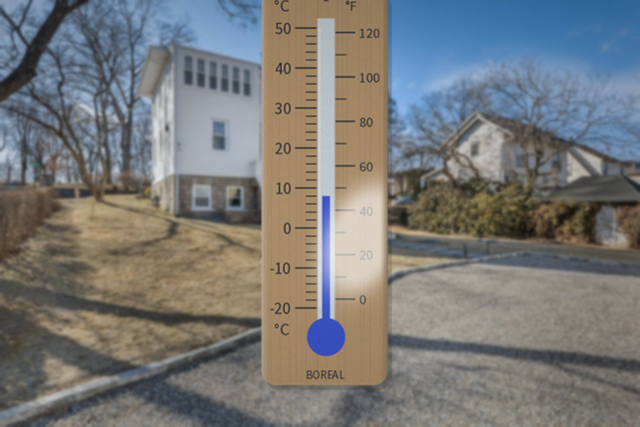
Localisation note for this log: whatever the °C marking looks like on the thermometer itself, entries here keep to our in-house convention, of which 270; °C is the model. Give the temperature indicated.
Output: 8; °C
